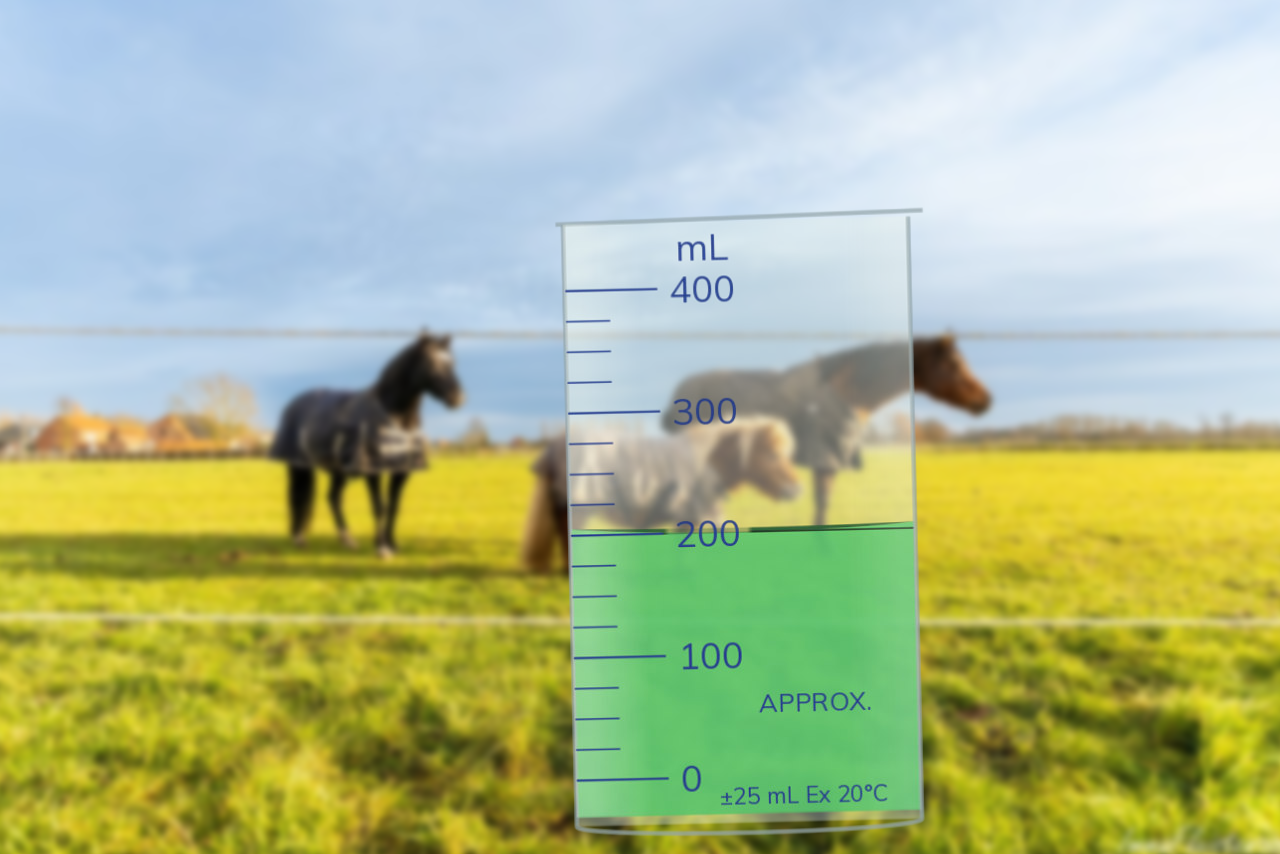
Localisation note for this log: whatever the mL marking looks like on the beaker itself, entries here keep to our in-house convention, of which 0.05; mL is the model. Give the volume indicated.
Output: 200; mL
